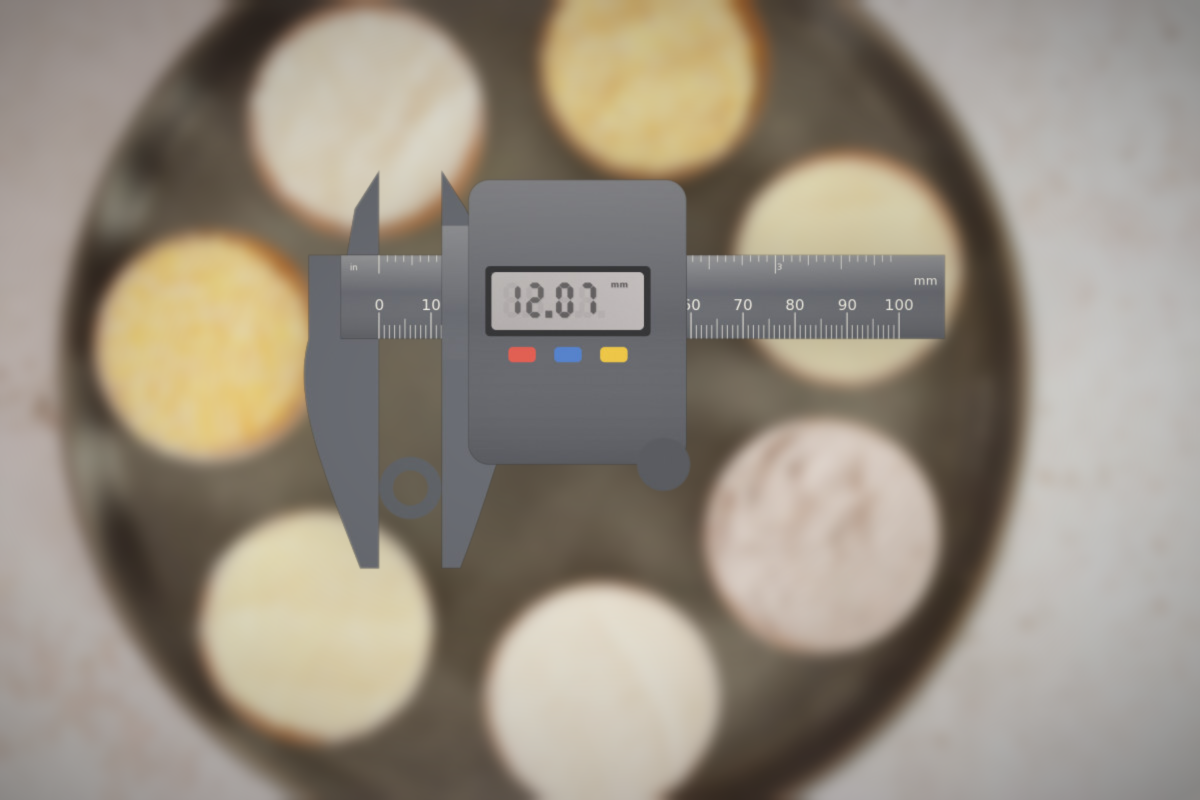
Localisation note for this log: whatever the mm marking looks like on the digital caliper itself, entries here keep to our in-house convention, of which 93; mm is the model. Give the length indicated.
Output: 12.07; mm
